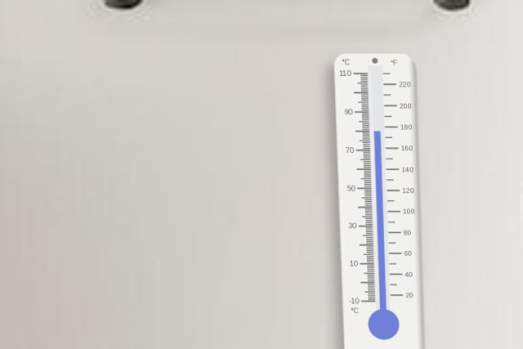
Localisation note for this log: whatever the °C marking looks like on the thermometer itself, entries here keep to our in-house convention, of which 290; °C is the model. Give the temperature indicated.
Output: 80; °C
